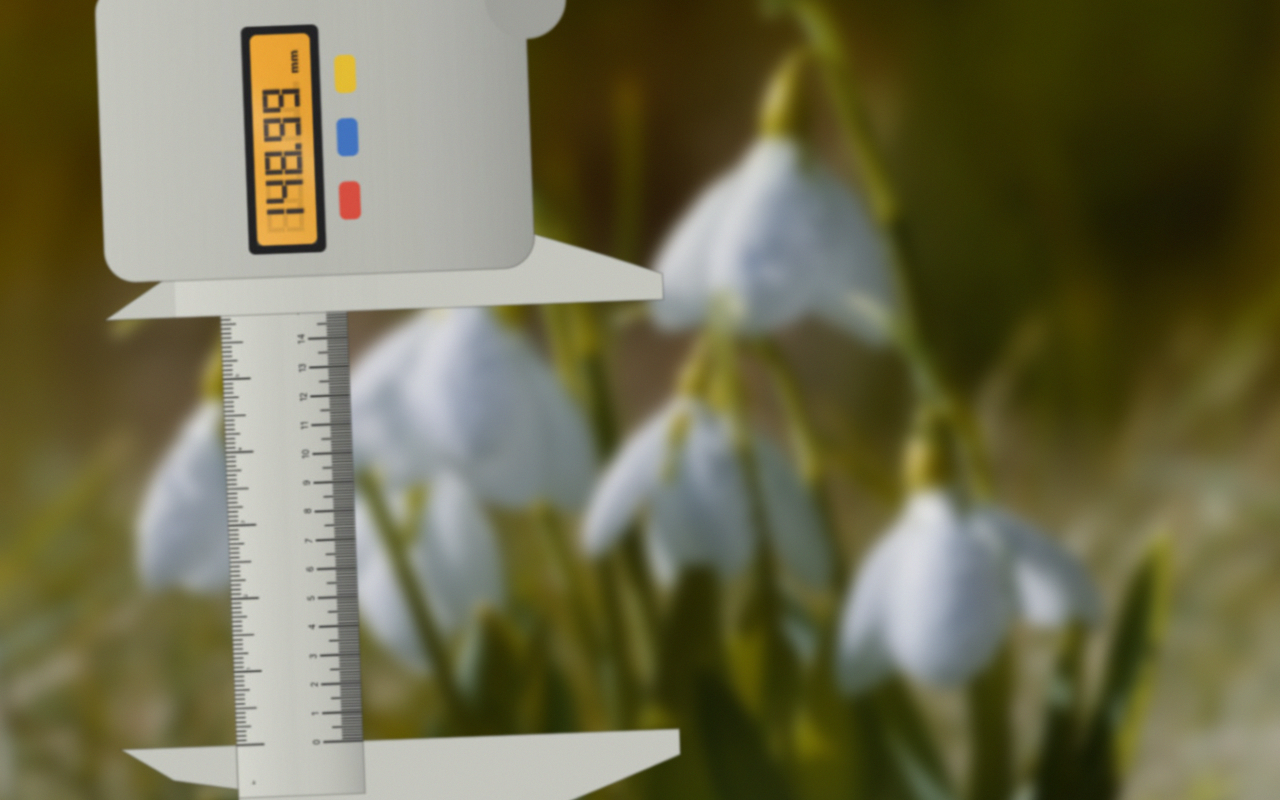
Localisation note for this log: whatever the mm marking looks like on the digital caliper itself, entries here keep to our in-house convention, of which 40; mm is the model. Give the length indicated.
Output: 148.99; mm
